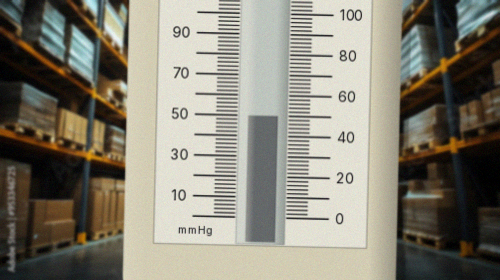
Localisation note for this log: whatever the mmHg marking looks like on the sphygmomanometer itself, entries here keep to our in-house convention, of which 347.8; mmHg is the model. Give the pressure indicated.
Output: 50; mmHg
